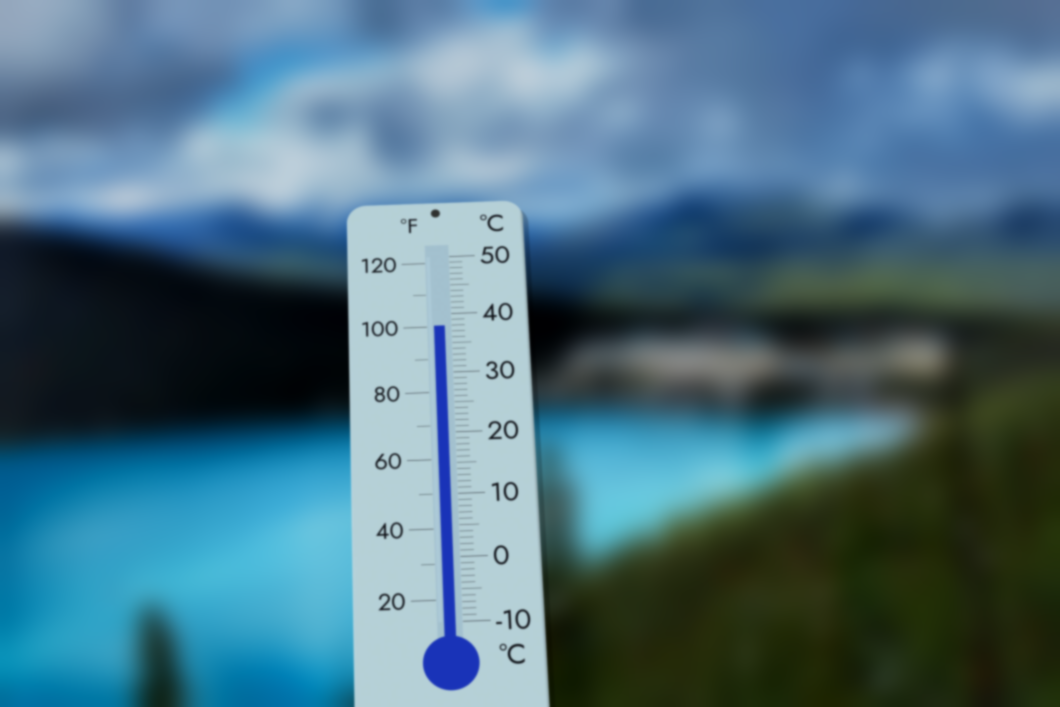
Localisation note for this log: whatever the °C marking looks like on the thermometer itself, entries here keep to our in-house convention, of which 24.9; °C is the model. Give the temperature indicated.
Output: 38; °C
